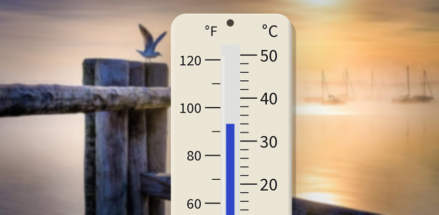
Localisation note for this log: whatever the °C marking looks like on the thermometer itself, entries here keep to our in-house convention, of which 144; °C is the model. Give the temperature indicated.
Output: 34; °C
